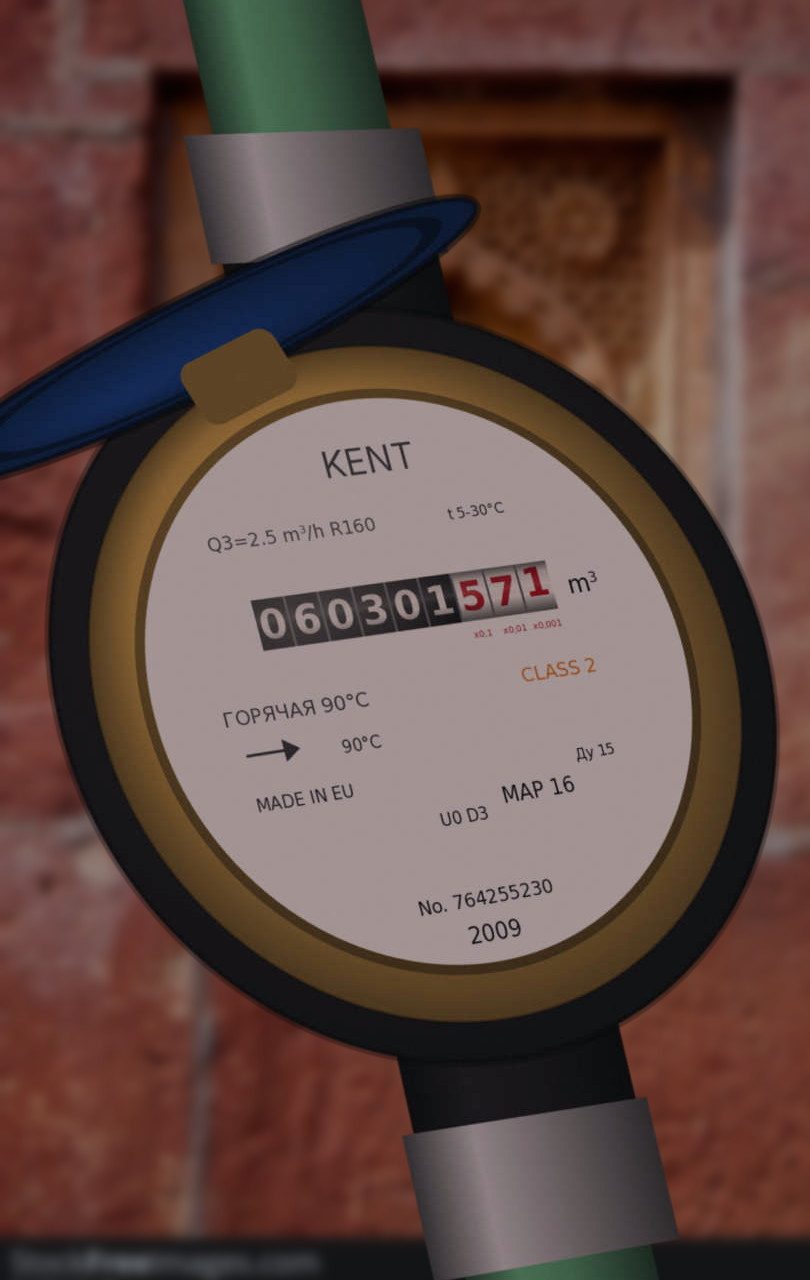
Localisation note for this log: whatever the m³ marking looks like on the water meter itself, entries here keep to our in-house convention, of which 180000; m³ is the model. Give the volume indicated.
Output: 60301.571; m³
